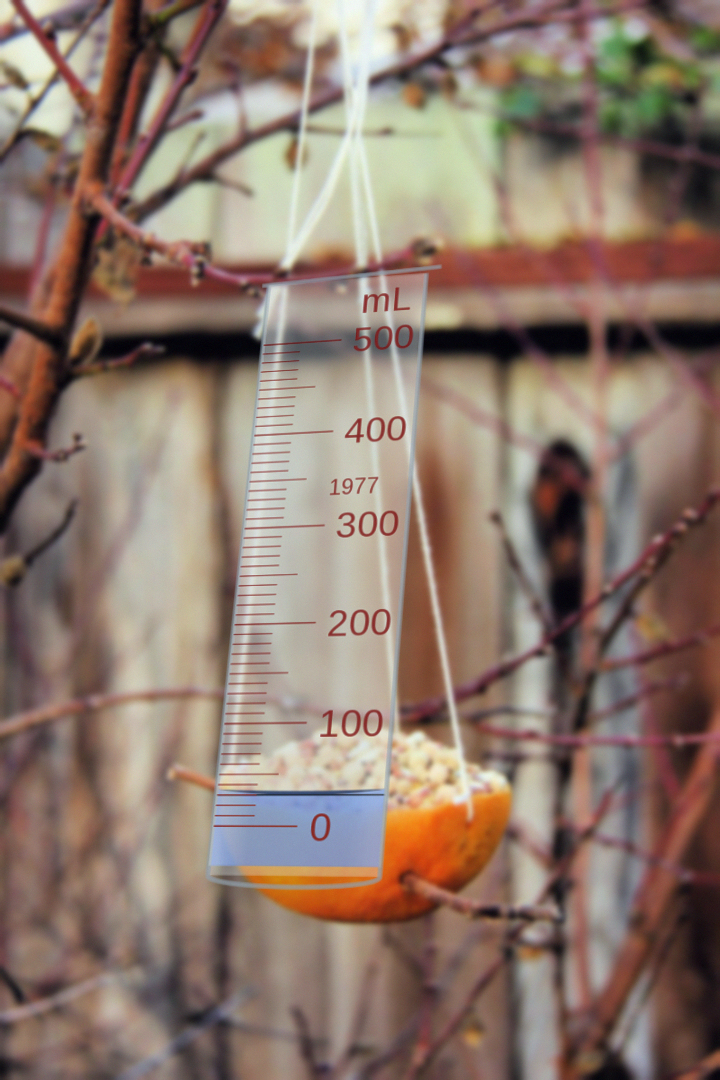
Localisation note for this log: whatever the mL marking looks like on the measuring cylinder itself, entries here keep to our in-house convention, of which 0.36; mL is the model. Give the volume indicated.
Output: 30; mL
